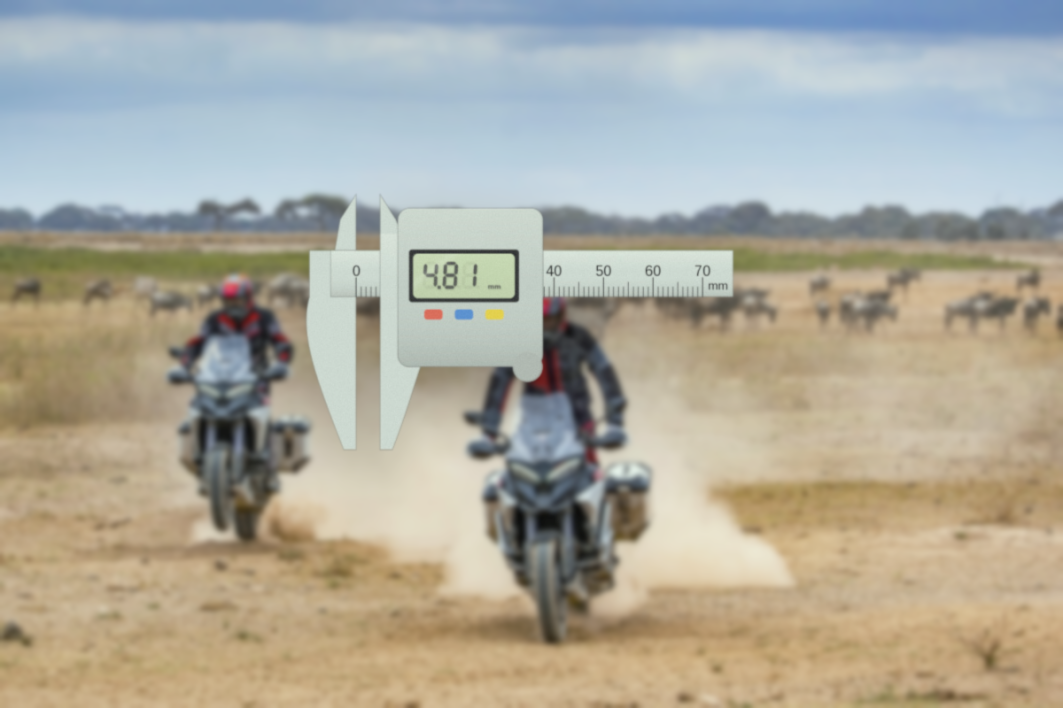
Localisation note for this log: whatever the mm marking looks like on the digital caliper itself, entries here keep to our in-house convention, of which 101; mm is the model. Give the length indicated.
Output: 4.81; mm
